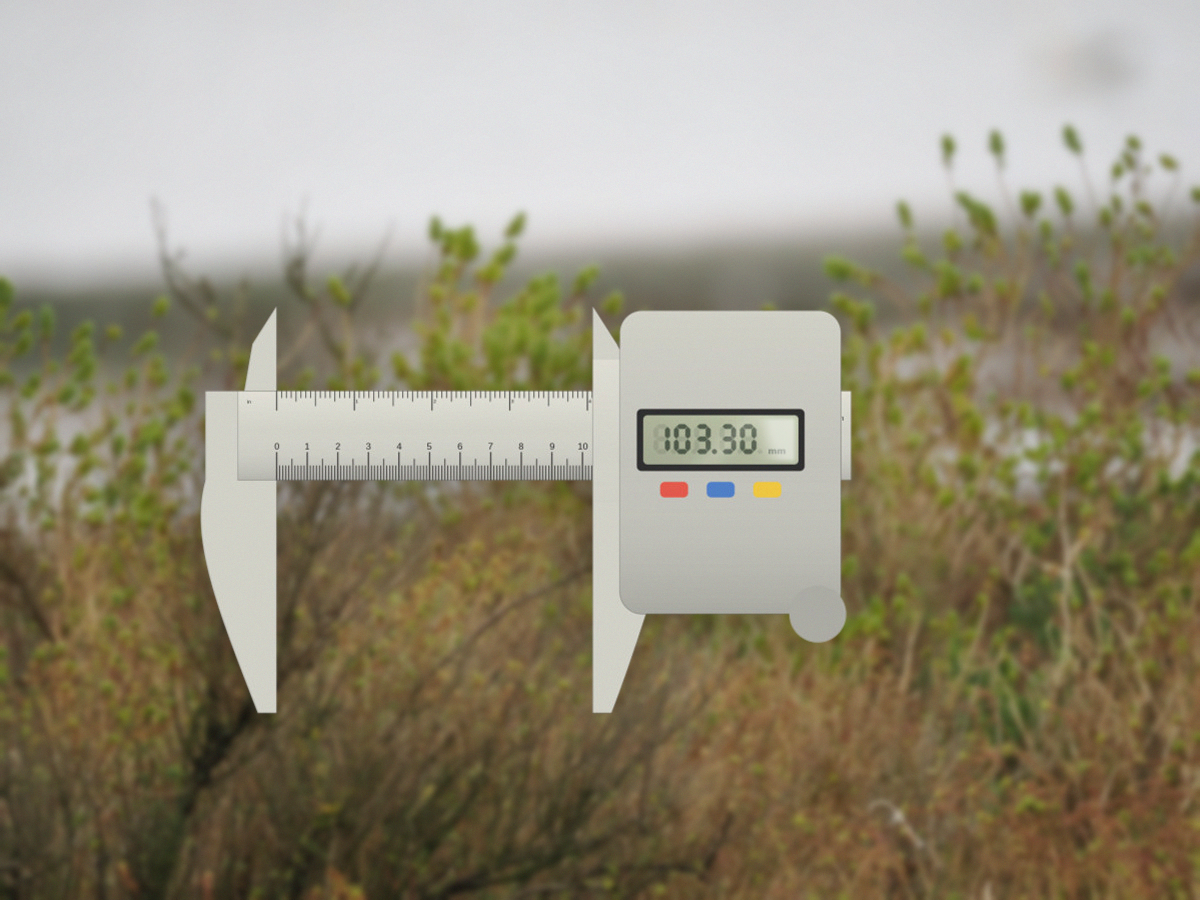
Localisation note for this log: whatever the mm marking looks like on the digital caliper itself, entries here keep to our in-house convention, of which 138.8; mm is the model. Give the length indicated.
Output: 103.30; mm
